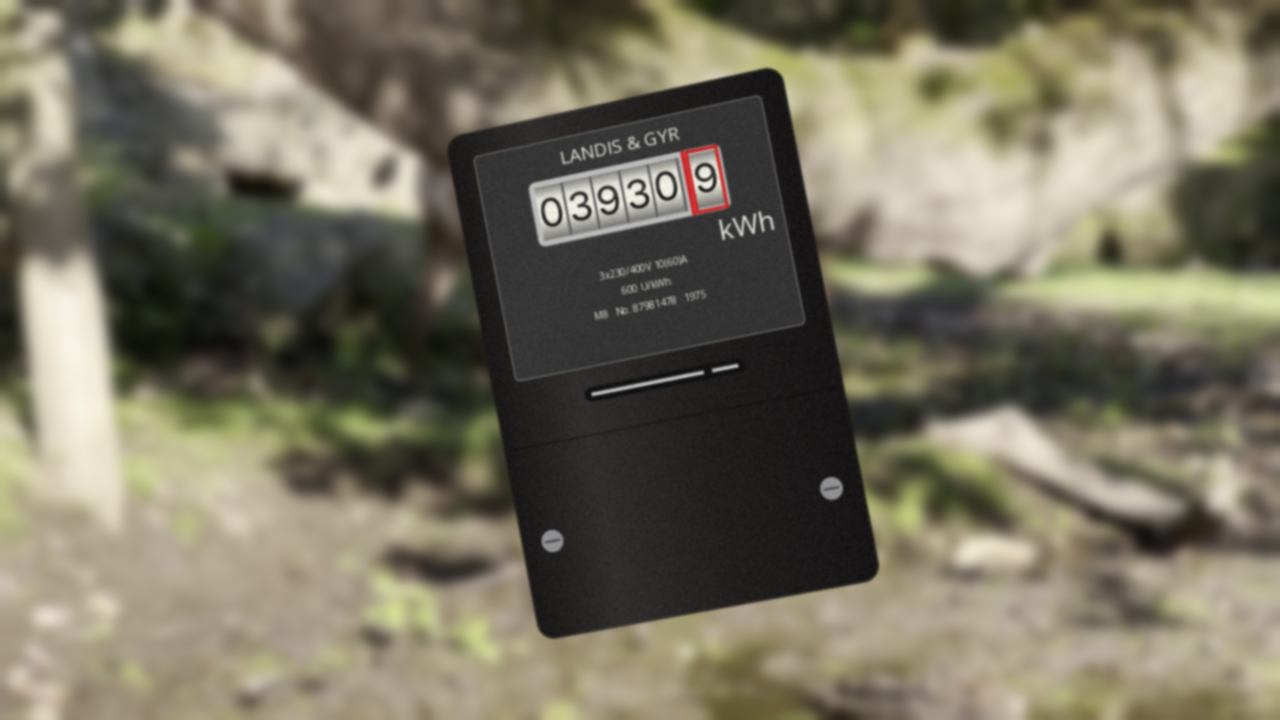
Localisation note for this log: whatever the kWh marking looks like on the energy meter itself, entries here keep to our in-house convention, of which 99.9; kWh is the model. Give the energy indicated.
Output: 3930.9; kWh
